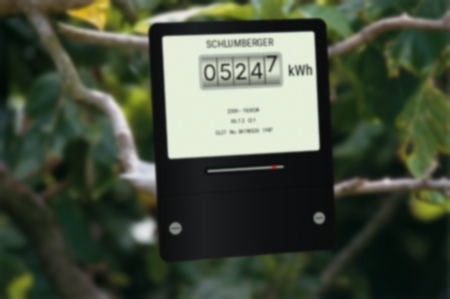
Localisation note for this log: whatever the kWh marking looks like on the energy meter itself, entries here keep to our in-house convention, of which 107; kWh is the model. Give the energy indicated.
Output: 5247; kWh
